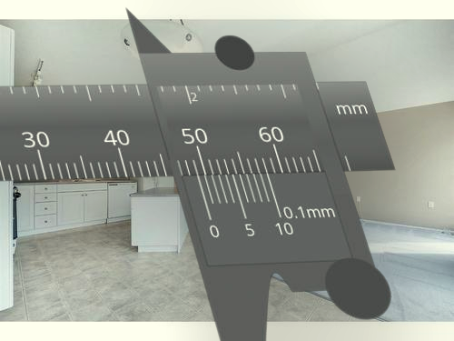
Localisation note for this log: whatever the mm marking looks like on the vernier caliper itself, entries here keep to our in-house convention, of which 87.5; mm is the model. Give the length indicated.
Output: 49.0; mm
